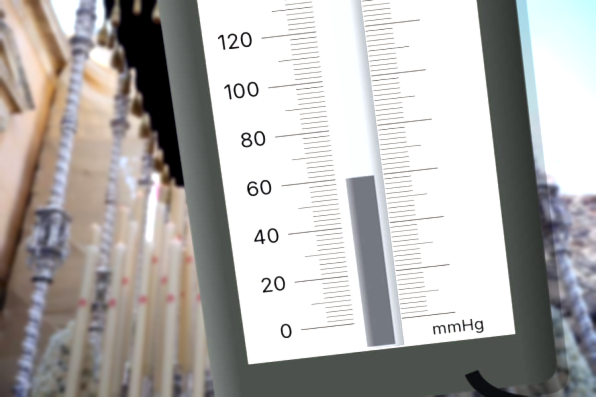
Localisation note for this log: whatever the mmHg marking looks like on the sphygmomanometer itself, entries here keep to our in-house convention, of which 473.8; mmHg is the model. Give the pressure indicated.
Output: 60; mmHg
